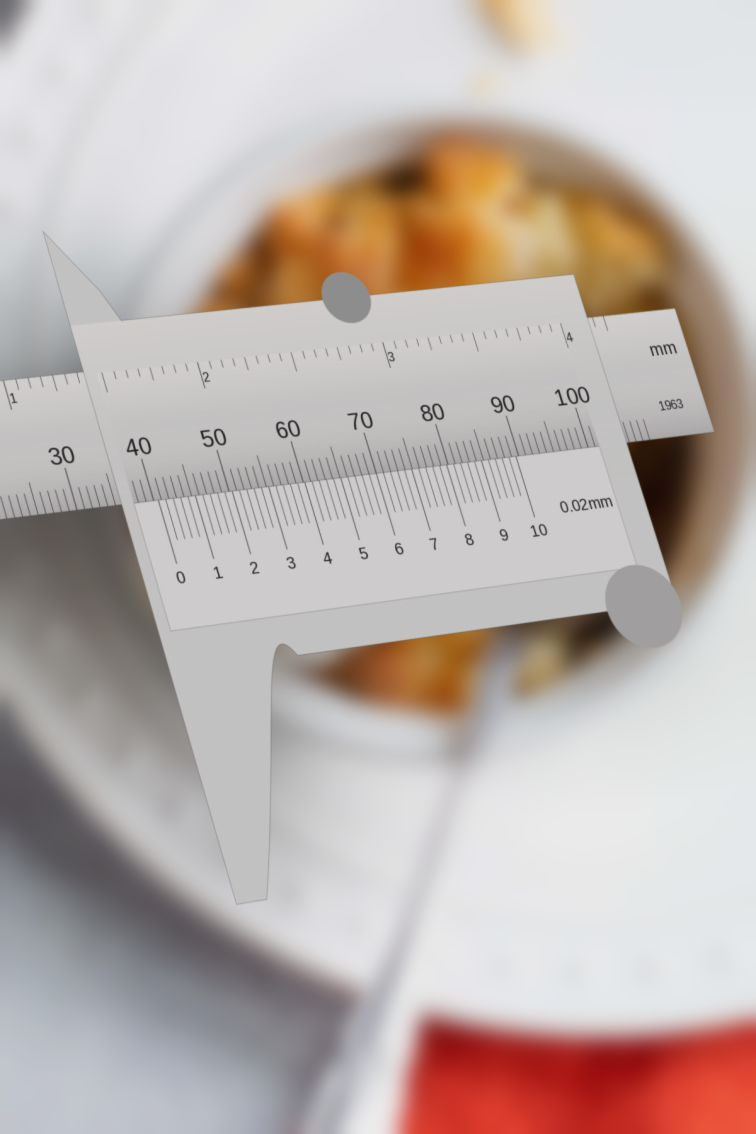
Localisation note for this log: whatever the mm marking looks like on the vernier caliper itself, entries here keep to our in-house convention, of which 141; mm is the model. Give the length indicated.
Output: 40.6; mm
